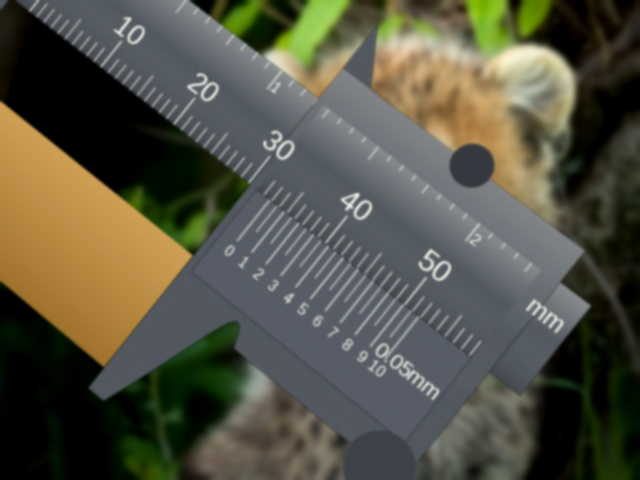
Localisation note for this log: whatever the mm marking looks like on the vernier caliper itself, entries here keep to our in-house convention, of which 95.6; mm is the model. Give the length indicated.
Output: 32.8; mm
